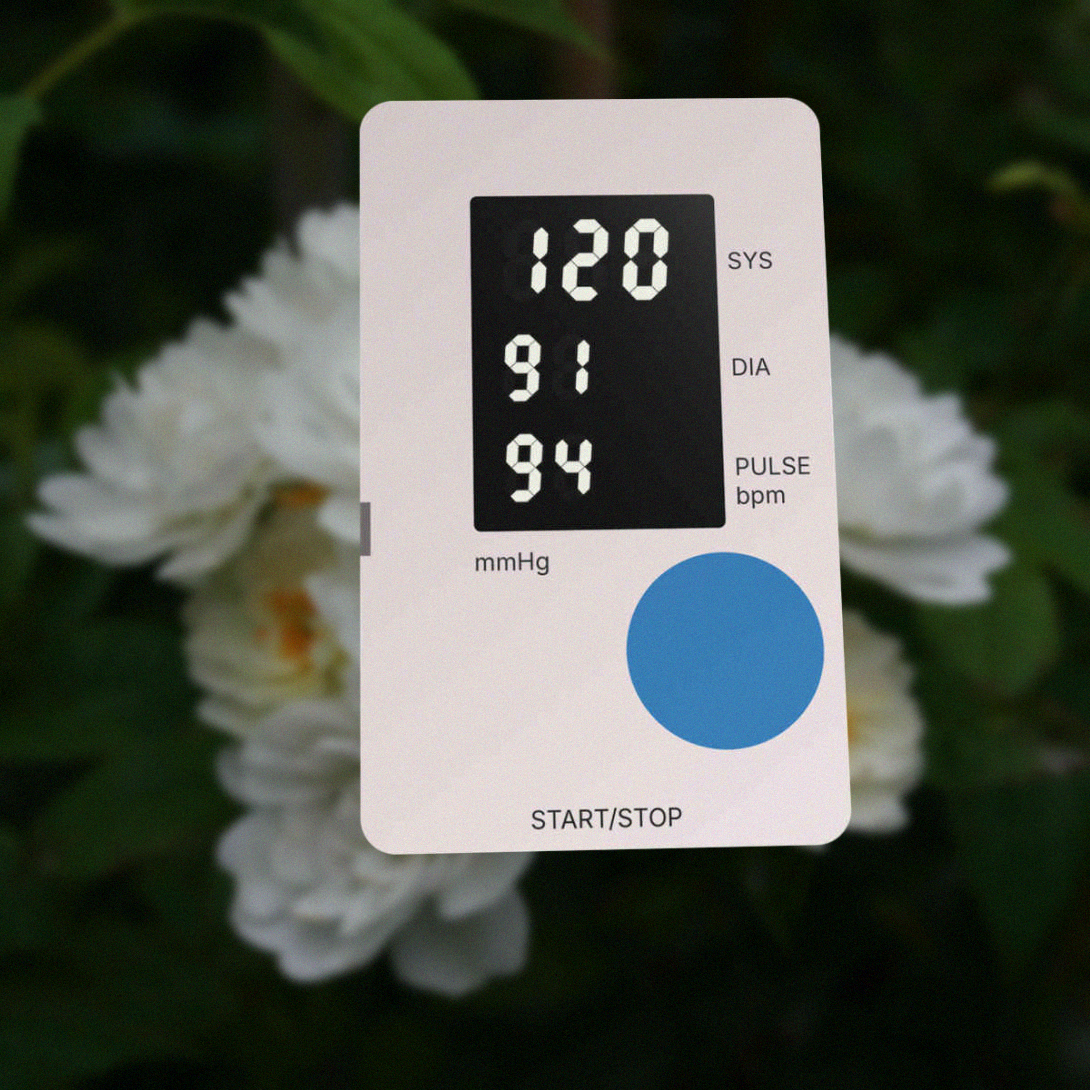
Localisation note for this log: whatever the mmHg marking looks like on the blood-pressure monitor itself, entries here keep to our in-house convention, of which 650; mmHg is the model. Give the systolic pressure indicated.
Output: 120; mmHg
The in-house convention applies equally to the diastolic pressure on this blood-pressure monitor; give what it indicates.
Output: 91; mmHg
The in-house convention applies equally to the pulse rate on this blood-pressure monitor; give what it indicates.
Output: 94; bpm
